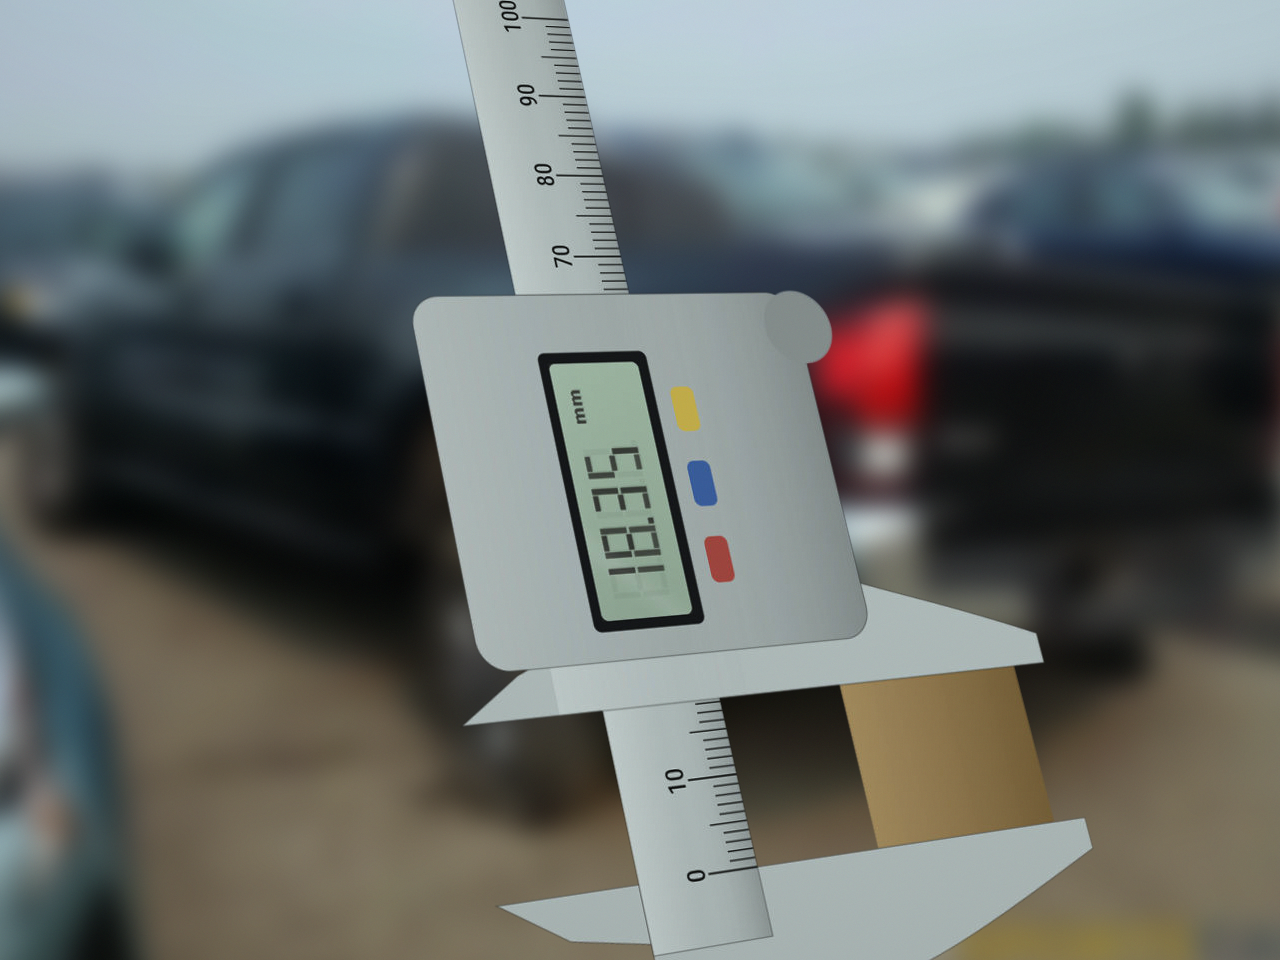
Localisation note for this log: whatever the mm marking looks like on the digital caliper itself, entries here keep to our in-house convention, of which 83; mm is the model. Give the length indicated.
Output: 18.35; mm
